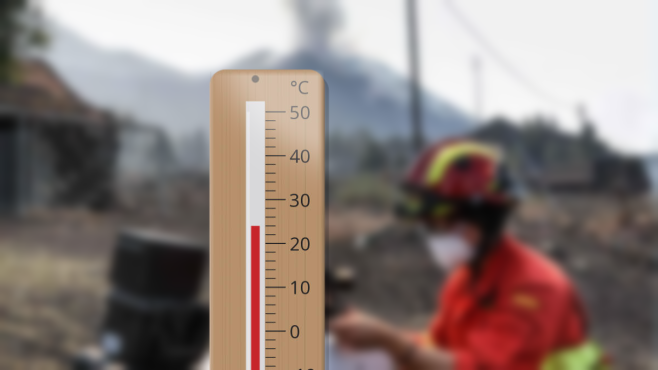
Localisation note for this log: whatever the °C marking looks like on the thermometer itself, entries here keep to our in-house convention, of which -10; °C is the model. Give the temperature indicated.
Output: 24; °C
